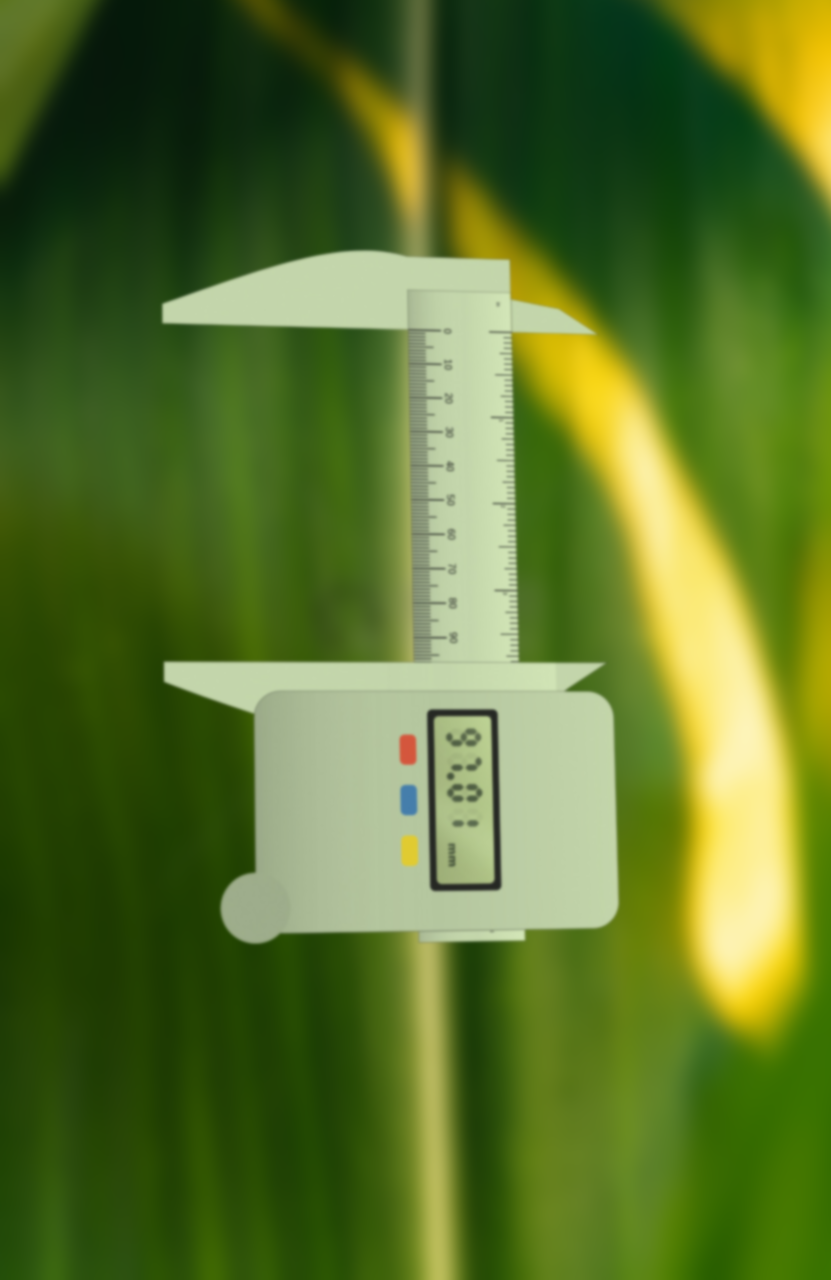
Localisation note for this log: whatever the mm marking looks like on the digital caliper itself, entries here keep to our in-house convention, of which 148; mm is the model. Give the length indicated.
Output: 97.01; mm
